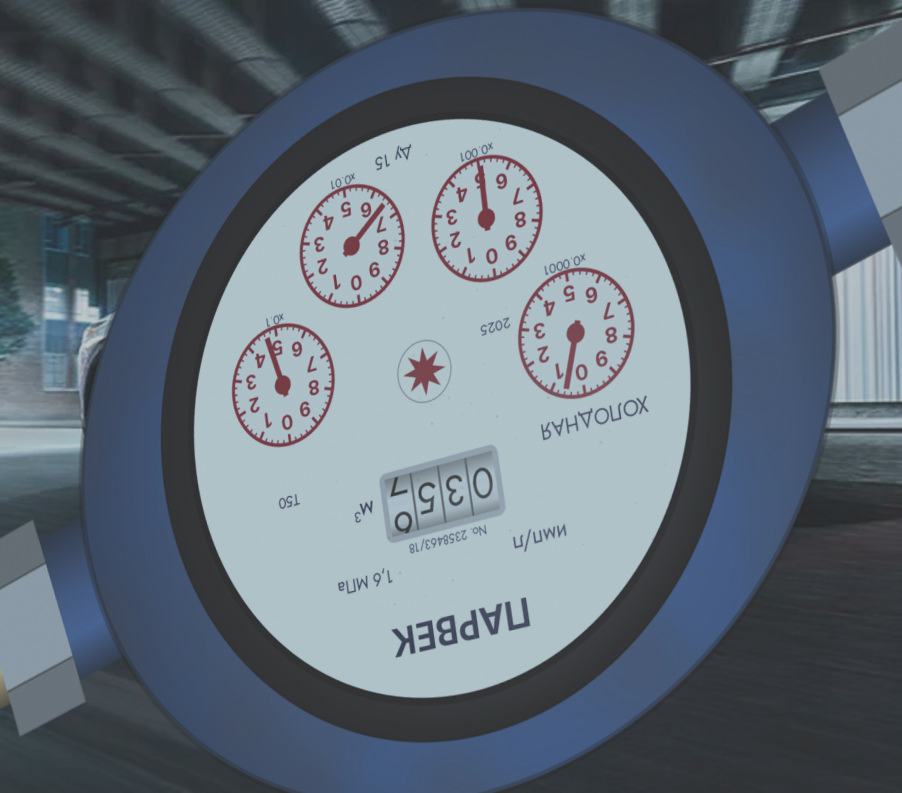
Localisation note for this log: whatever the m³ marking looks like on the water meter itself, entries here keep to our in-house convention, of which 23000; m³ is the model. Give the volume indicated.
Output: 356.4650; m³
